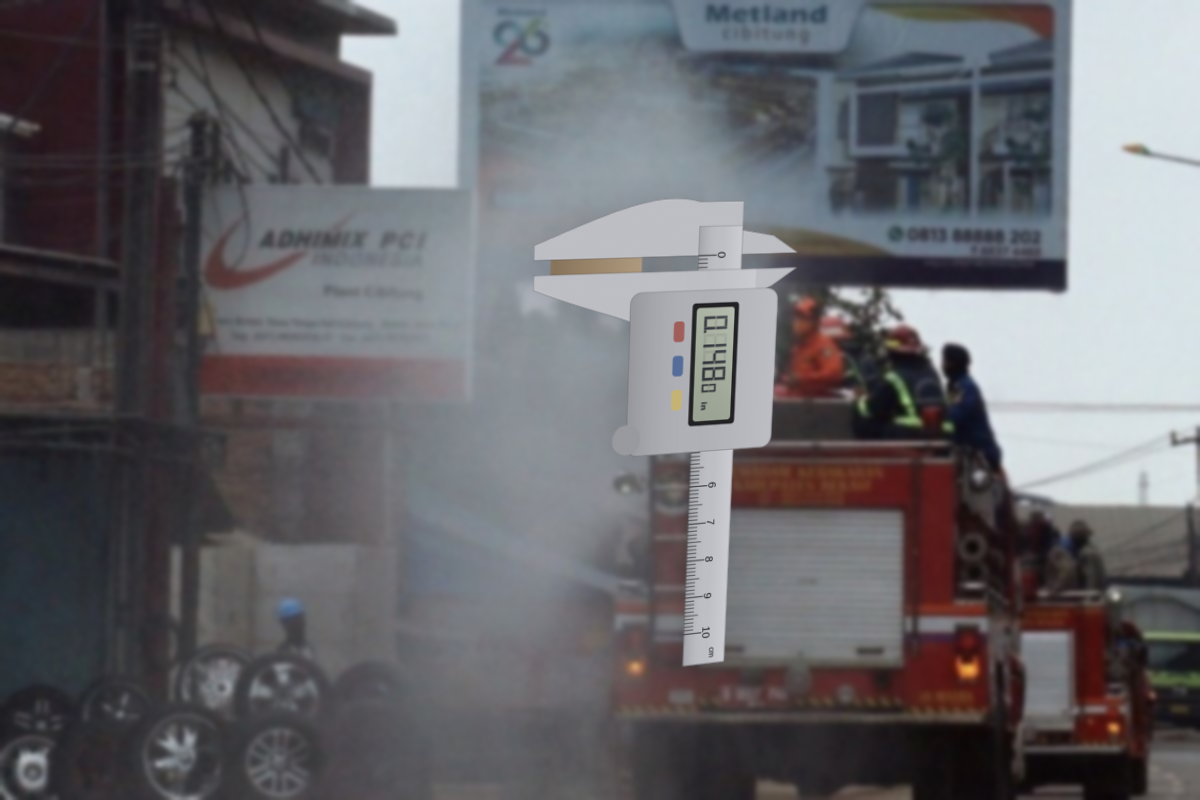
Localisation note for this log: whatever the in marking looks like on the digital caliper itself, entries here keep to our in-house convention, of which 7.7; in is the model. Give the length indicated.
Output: 0.1480; in
